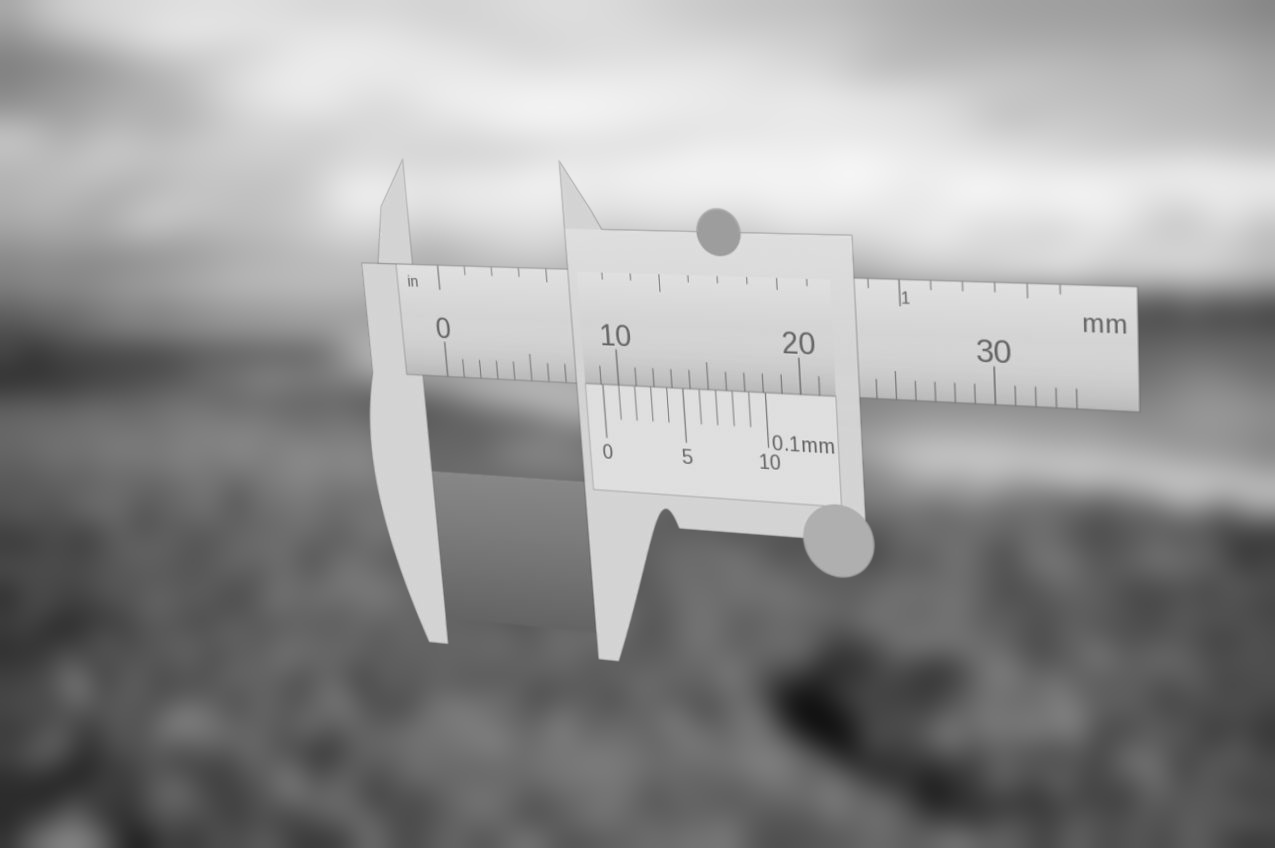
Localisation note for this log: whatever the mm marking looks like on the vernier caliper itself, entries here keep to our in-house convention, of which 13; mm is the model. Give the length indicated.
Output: 9.1; mm
